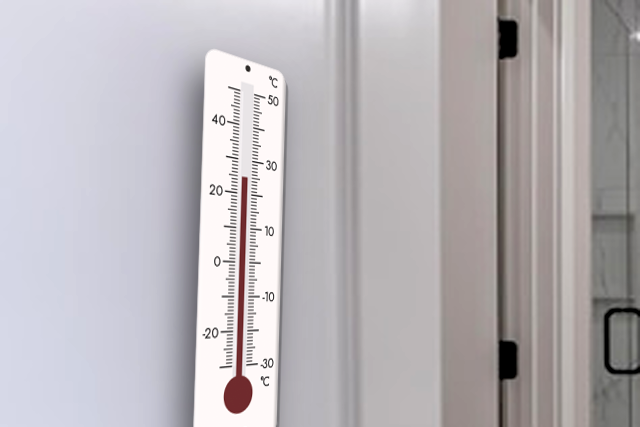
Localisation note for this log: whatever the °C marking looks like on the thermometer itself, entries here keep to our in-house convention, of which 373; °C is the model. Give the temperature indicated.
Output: 25; °C
